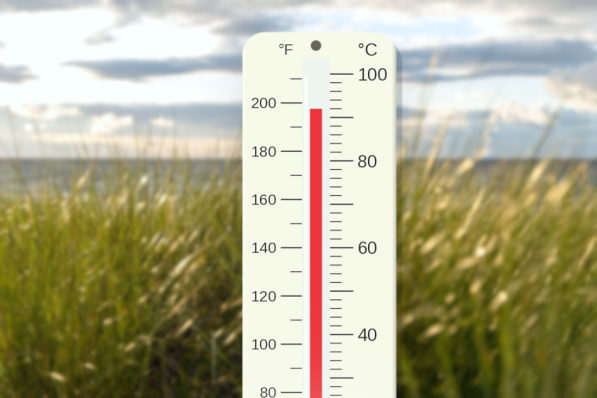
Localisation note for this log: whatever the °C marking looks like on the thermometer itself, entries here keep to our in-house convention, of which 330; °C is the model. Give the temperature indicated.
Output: 92; °C
